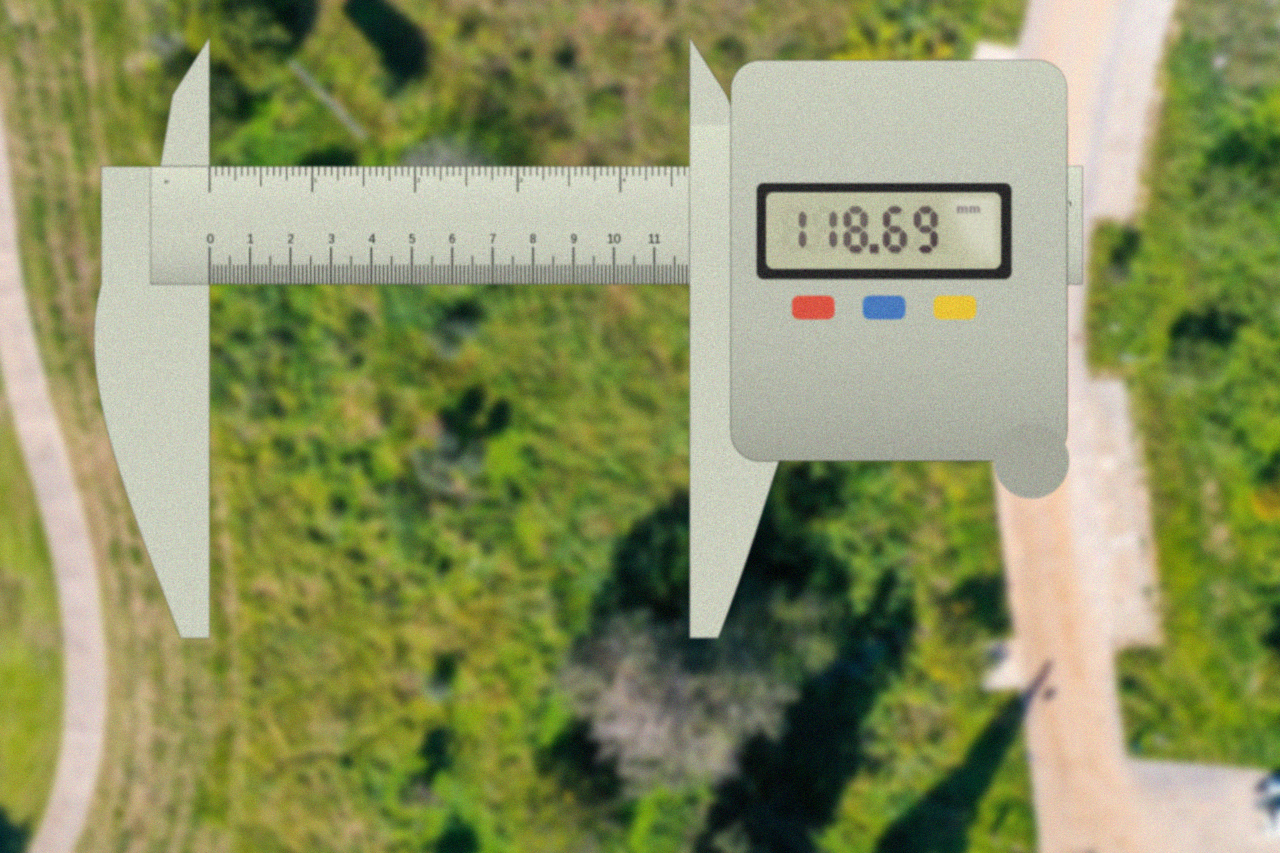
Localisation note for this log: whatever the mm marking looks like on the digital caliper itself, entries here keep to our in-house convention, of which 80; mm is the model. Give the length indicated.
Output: 118.69; mm
